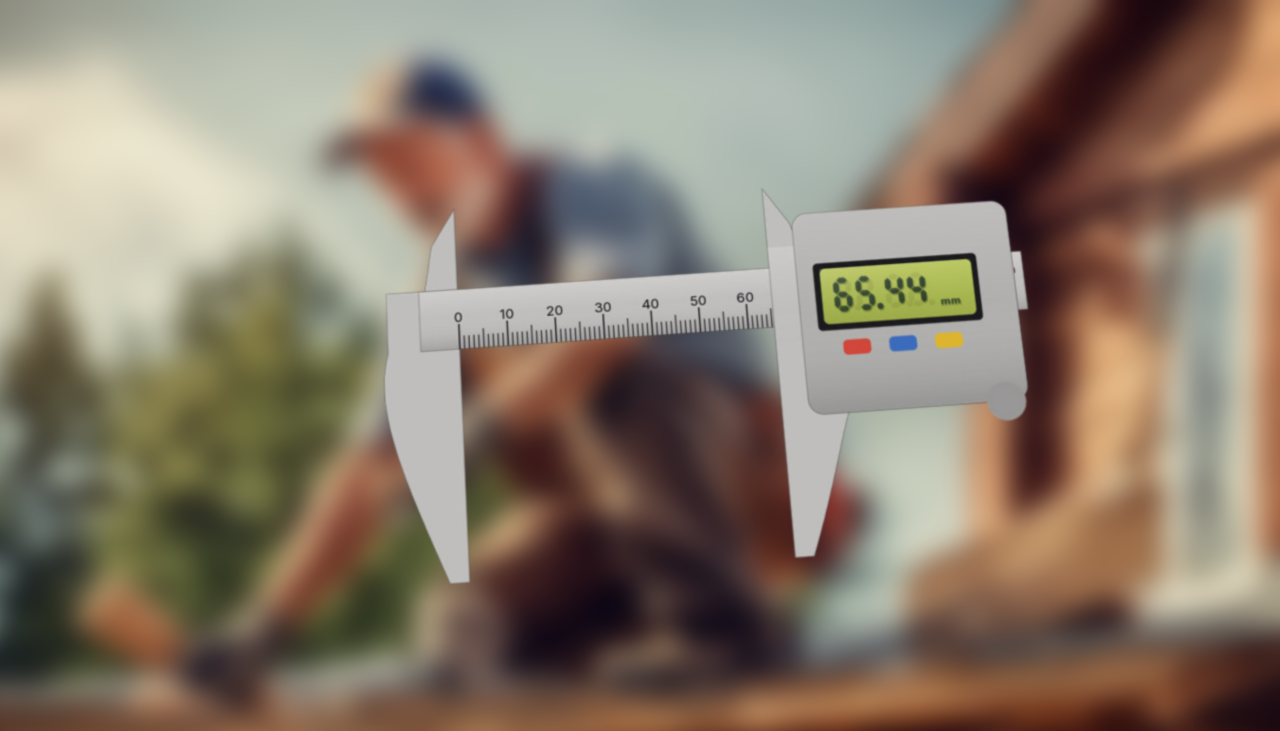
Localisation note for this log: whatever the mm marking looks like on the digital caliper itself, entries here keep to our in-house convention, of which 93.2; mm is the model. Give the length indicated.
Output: 65.44; mm
